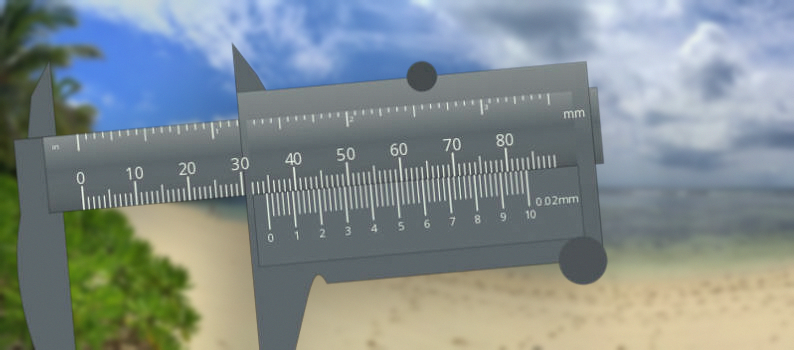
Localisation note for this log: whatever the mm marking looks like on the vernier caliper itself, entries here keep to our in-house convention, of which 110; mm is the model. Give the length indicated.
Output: 34.5; mm
